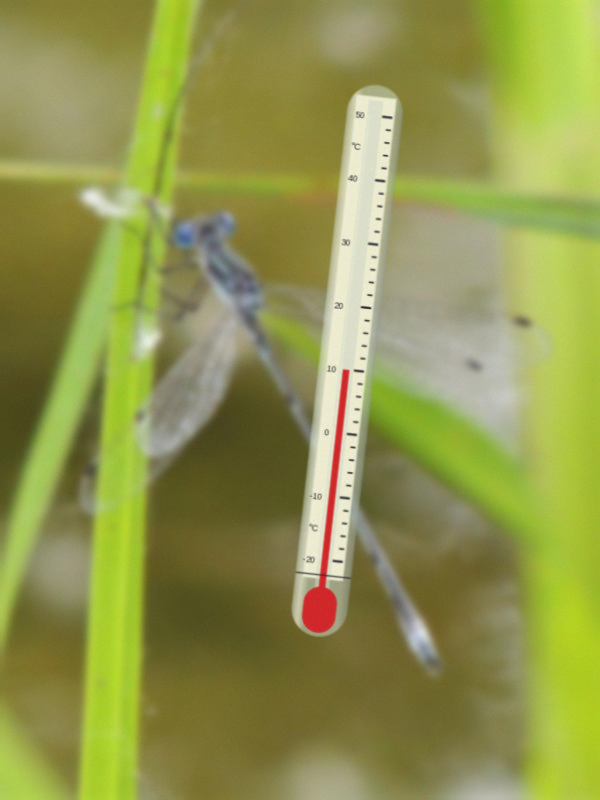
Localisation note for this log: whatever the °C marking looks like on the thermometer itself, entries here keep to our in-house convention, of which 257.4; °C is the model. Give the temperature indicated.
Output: 10; °C
